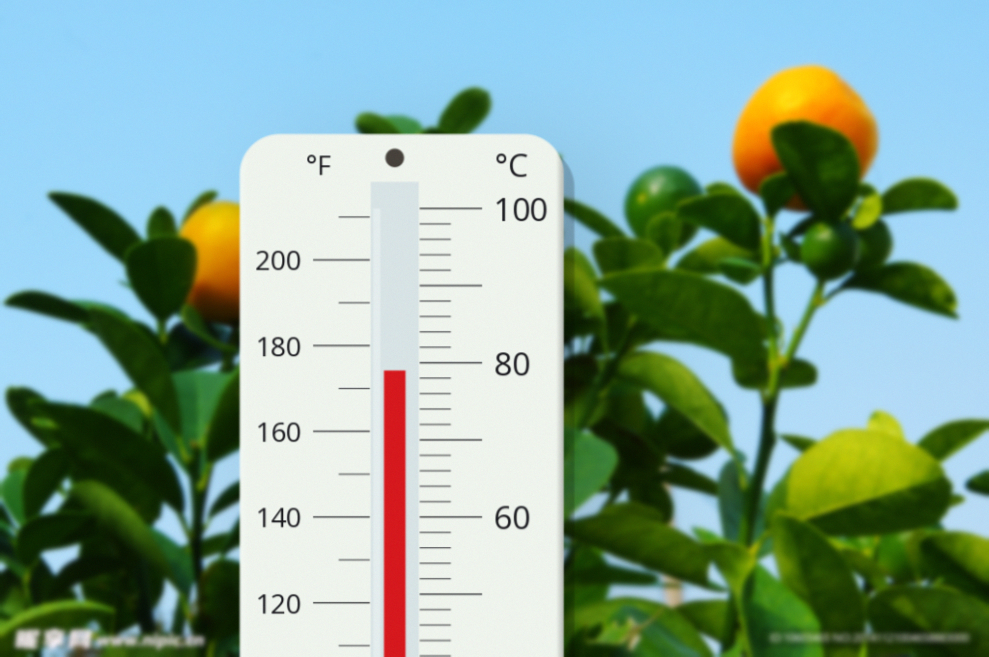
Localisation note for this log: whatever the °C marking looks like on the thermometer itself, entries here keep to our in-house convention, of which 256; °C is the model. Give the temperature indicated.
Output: 79; °C
